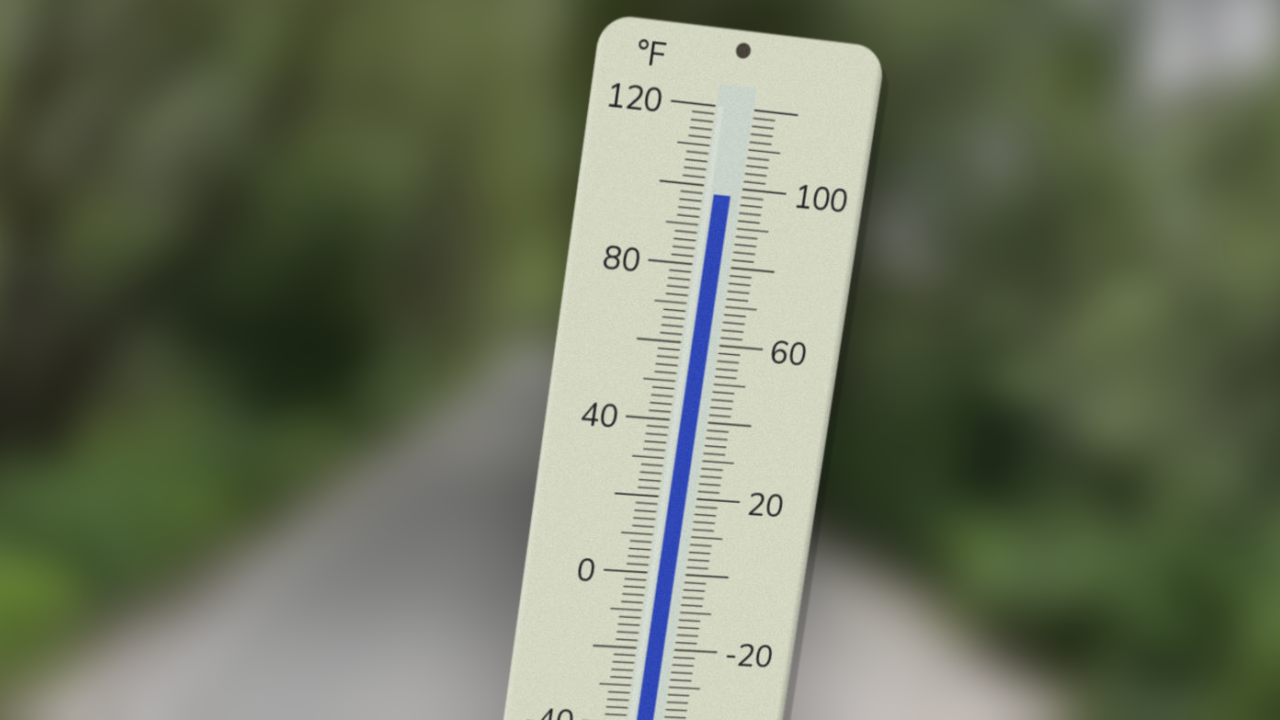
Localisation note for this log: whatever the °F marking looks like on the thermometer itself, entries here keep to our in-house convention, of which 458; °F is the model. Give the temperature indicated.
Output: 98; °F
